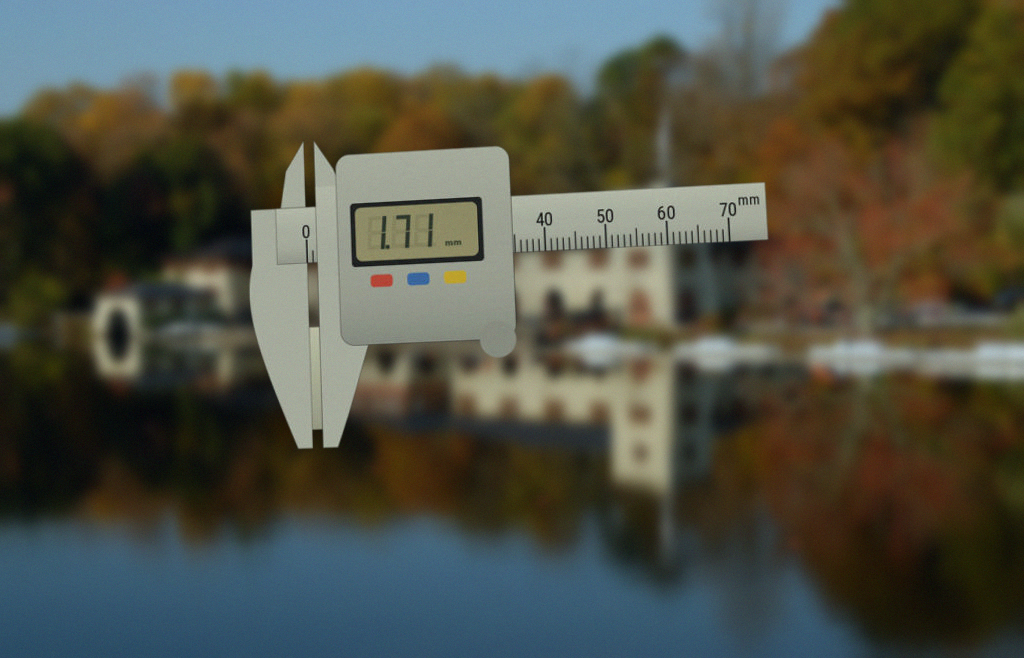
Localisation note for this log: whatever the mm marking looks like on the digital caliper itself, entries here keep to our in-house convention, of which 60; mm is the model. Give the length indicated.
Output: 1.71; mm
